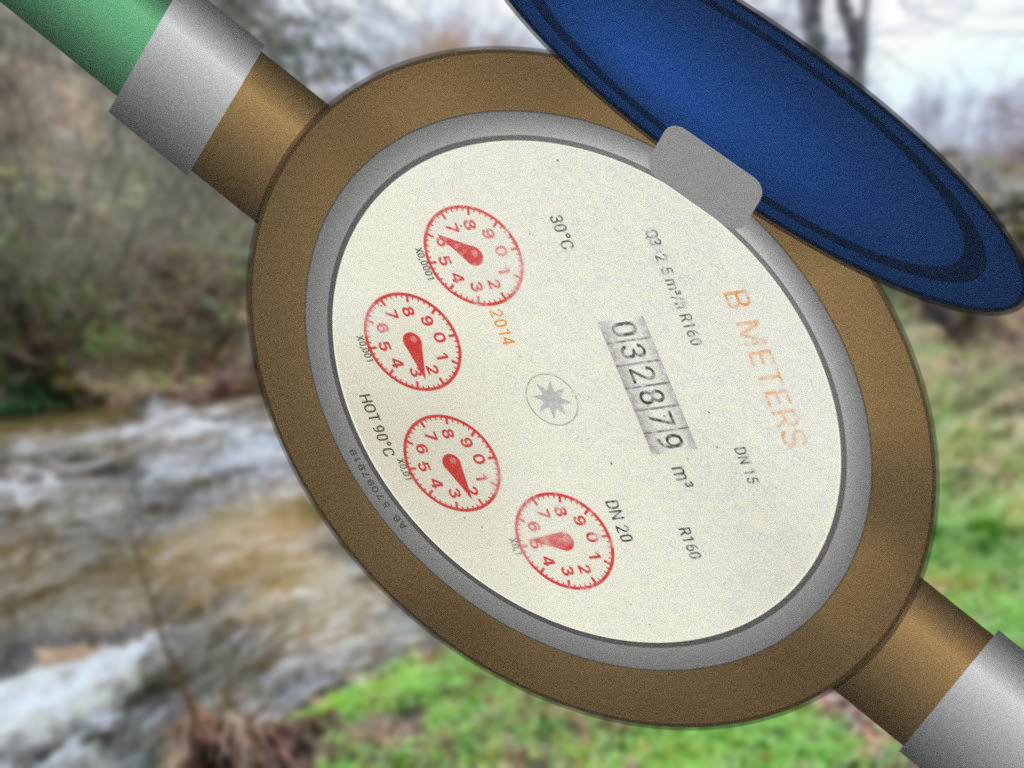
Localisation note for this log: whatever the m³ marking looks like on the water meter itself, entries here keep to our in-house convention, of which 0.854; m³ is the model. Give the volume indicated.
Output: 32879.5226; m³
